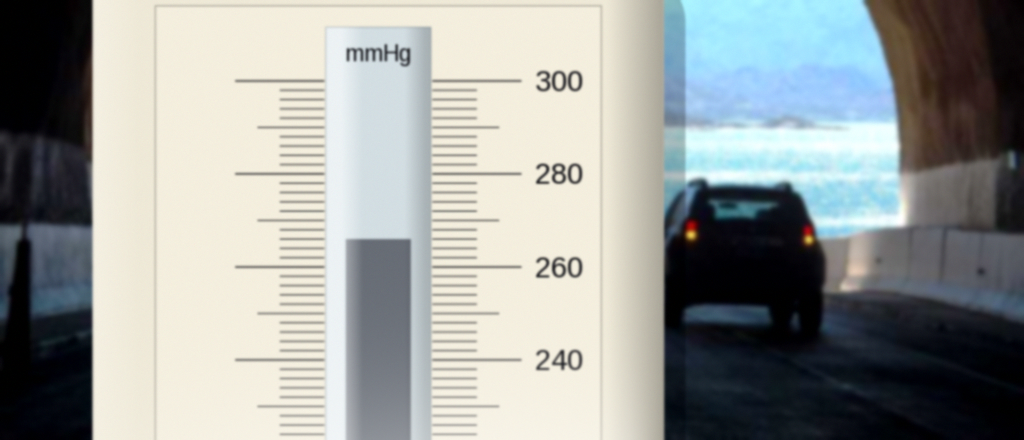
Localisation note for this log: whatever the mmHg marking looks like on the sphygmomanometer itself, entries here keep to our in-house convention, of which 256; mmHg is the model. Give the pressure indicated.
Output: 266; mmHg
